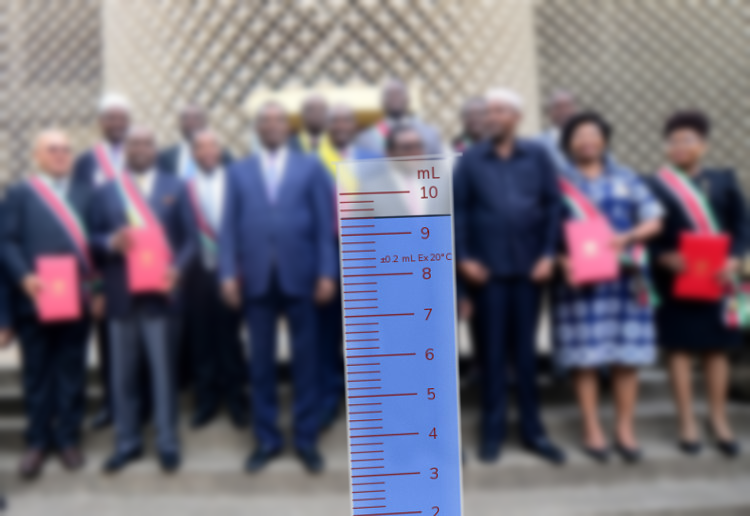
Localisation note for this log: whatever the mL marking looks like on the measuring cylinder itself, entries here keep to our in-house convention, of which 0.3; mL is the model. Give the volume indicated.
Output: 9.4; mL
